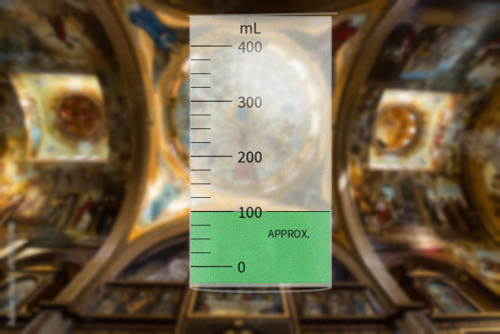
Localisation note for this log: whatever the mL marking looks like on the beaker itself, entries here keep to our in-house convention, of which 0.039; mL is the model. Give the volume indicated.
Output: 100; mL
